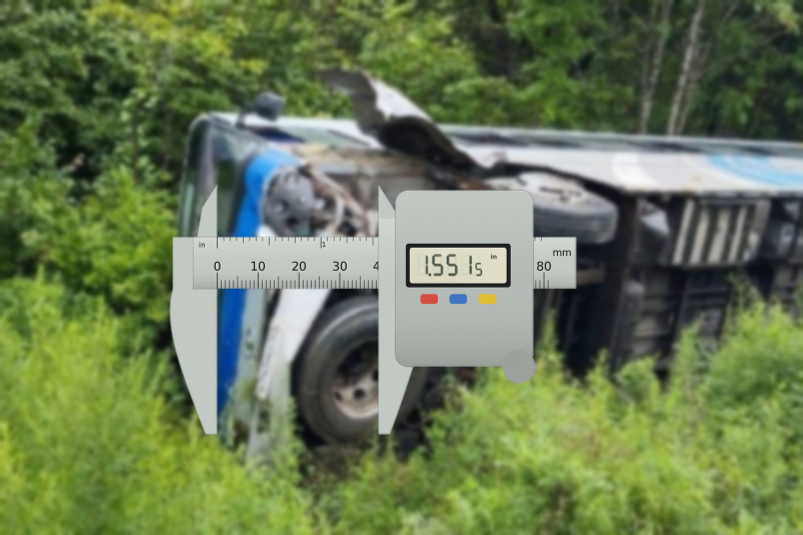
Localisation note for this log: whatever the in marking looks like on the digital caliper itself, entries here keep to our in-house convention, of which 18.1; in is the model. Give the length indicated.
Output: 1.5515; in
